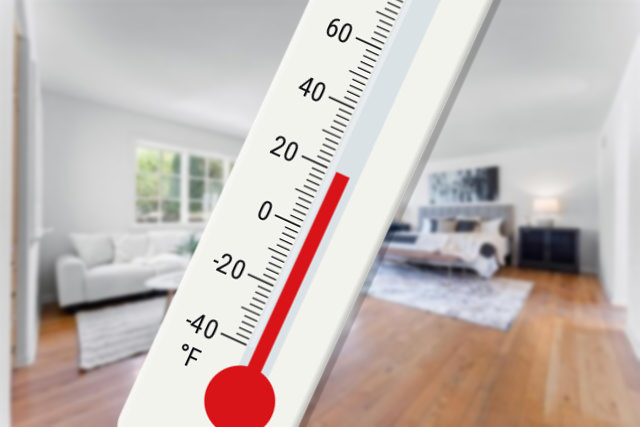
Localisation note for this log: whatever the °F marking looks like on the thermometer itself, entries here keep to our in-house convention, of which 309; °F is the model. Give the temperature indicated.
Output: 20; °F
